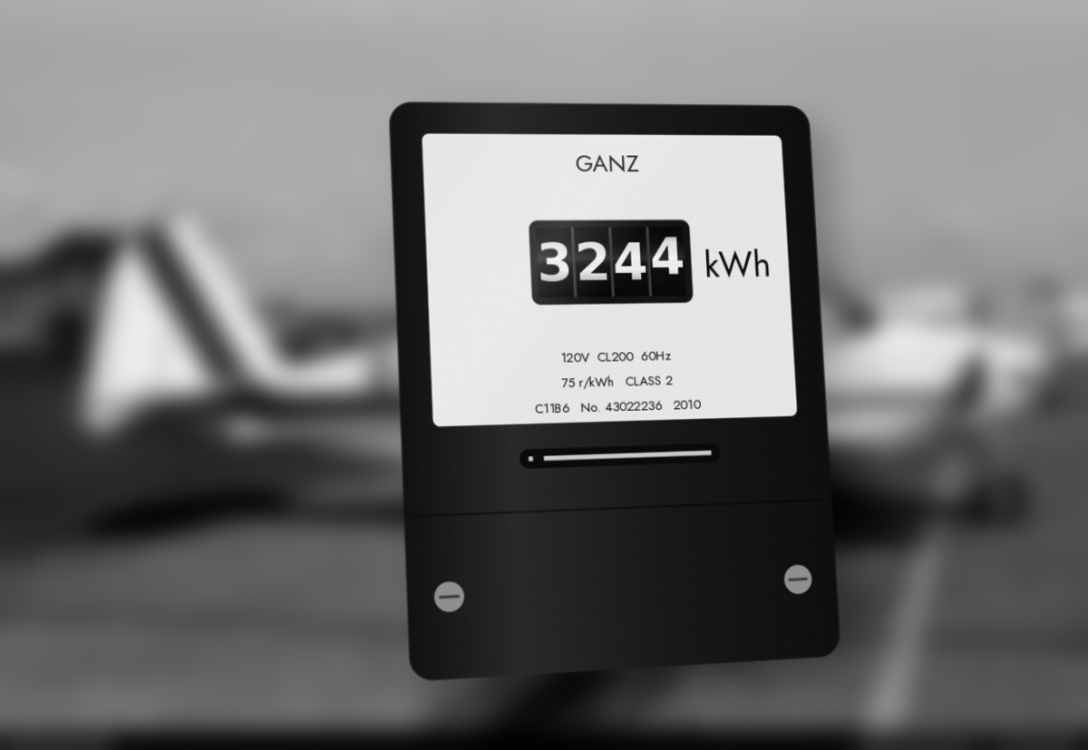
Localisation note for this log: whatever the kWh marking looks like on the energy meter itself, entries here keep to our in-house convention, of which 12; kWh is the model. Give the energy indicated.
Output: 3244; kWh
